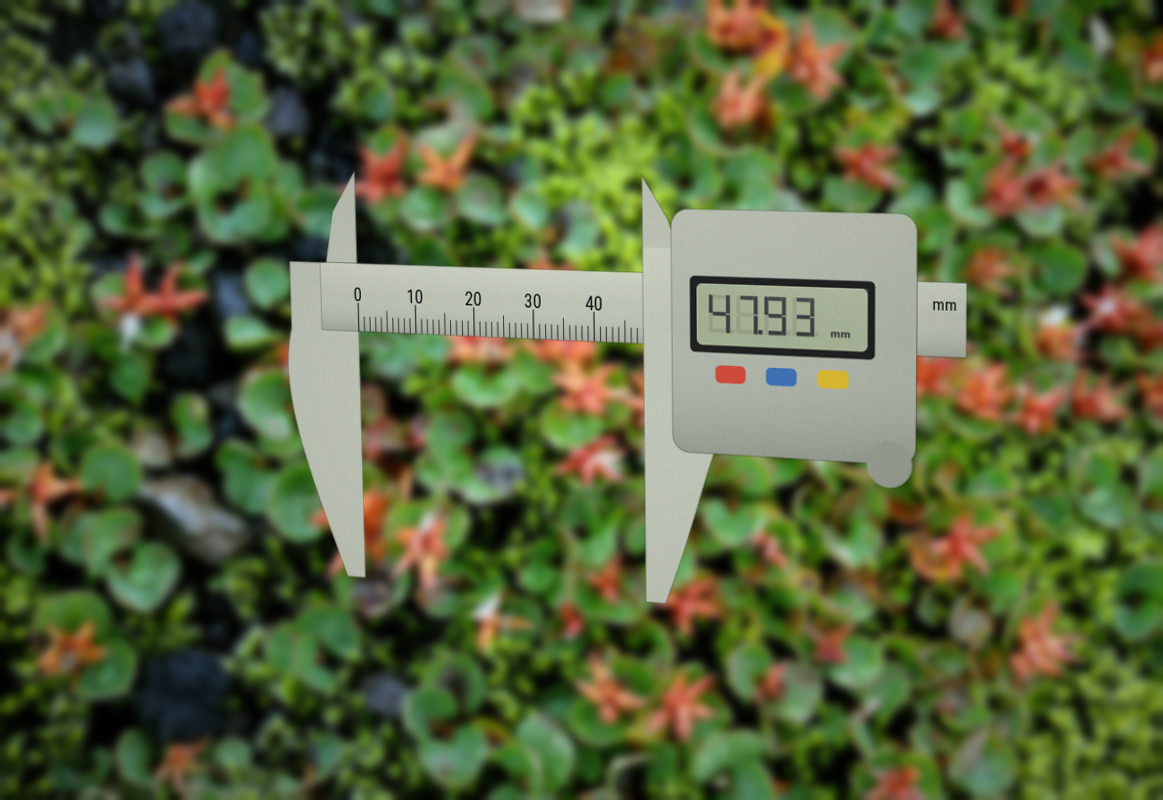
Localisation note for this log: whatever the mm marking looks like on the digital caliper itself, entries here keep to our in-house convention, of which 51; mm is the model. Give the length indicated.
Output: 47.93; mm
